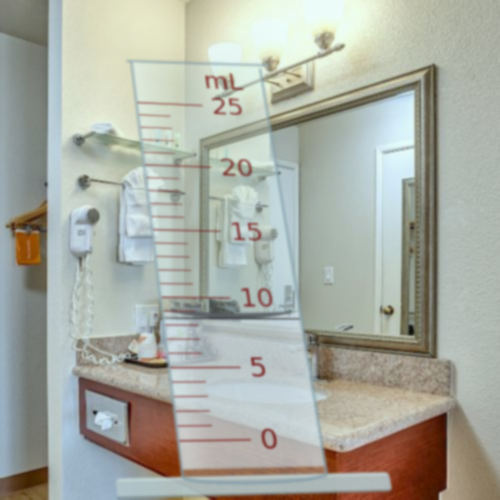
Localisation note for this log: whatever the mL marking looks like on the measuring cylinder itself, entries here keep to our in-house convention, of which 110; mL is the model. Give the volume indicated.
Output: 8.5; mL
